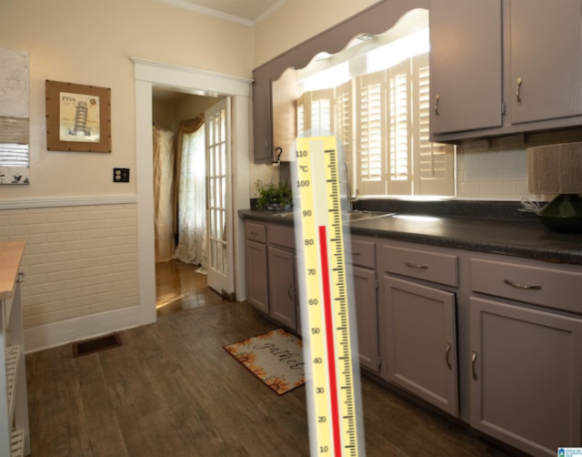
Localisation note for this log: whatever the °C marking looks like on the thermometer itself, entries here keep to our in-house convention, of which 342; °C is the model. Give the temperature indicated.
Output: 85; °C
